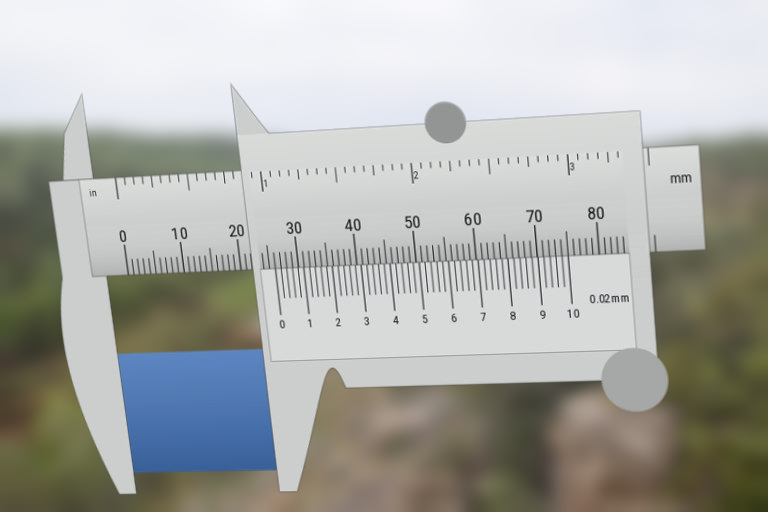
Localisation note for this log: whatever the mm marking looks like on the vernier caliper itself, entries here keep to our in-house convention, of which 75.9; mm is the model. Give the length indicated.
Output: 26.0; mm
